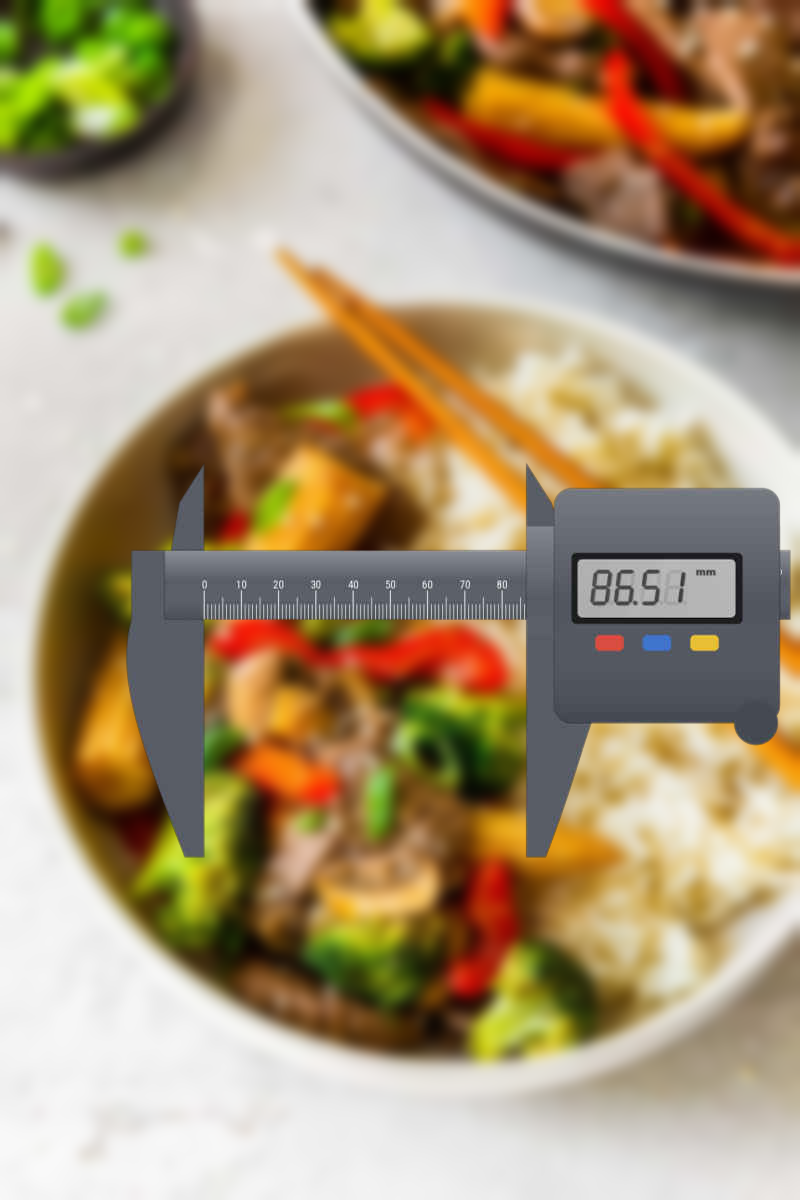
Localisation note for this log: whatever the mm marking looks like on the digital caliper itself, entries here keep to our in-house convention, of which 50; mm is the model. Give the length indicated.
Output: 86.51; mm
